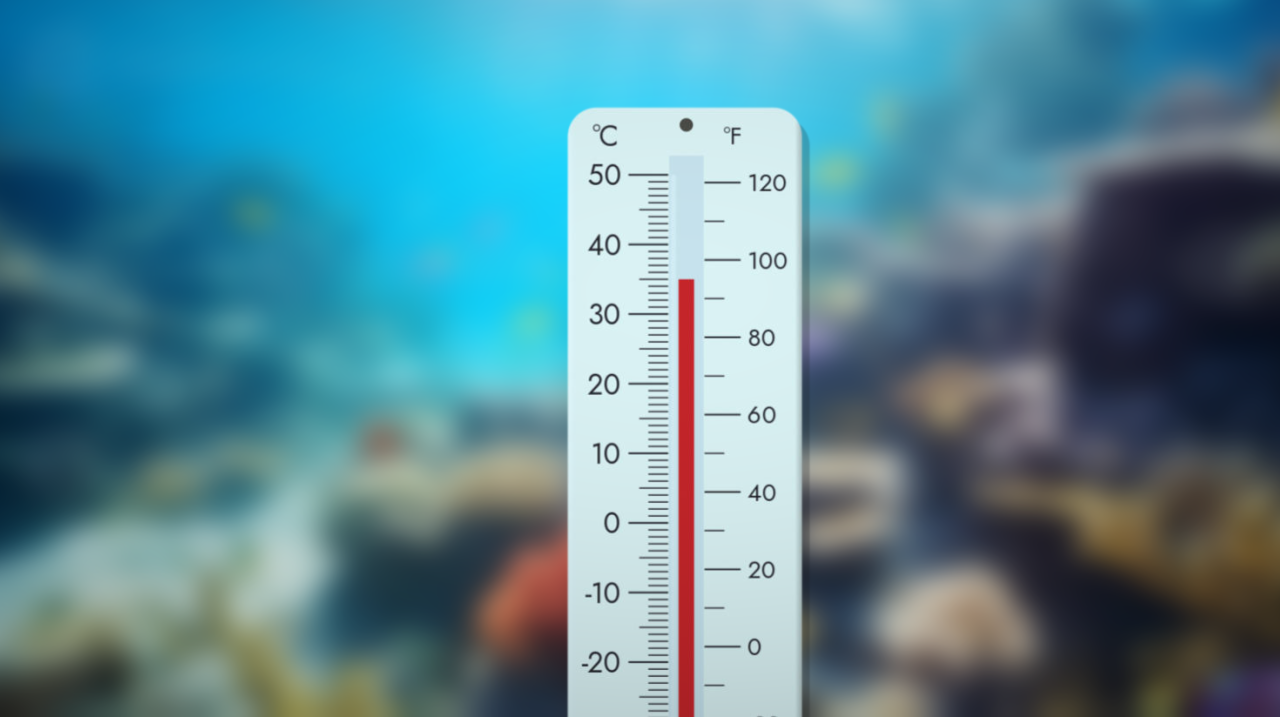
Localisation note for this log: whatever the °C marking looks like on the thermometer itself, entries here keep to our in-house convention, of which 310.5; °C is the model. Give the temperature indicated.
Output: 35; °C
